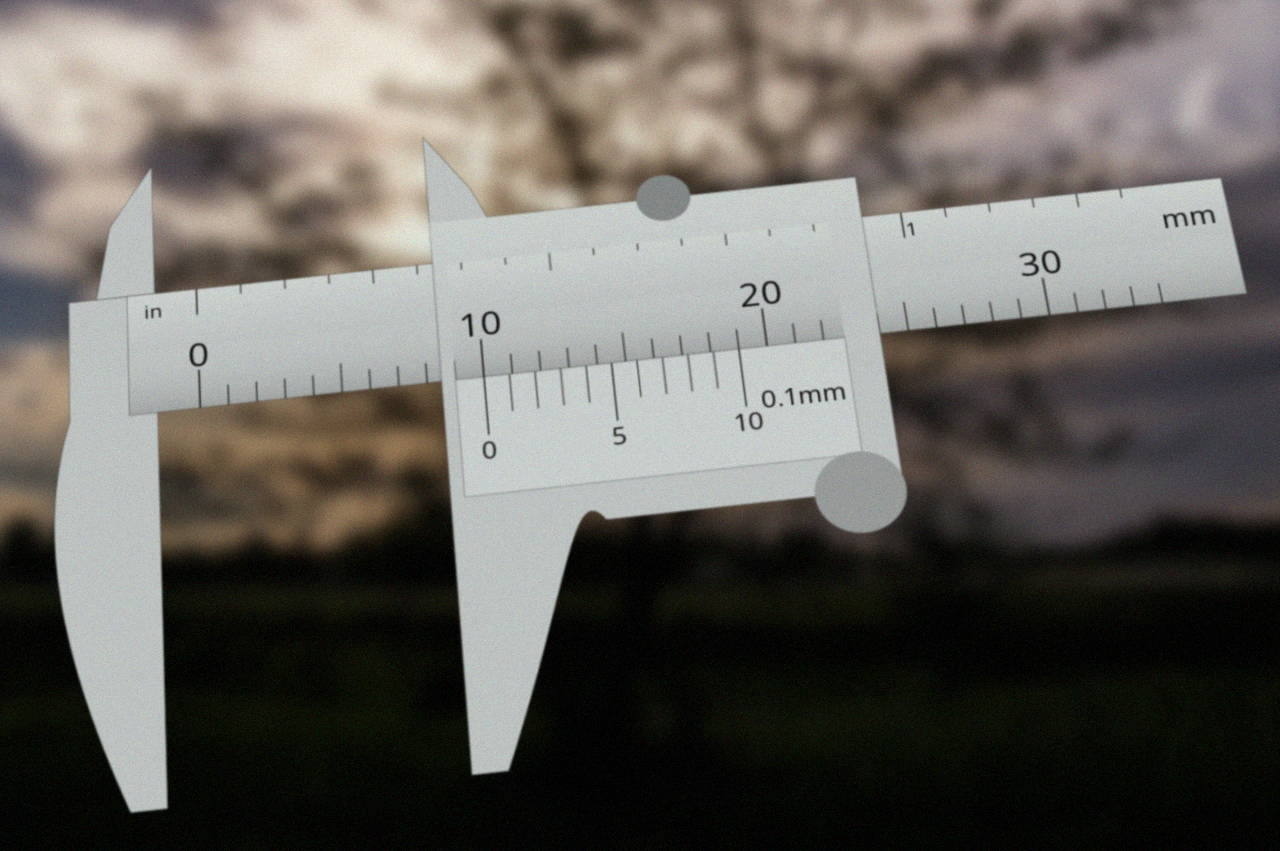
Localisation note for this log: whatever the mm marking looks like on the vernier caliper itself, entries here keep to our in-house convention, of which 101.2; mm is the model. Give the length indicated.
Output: 10.0; mm
